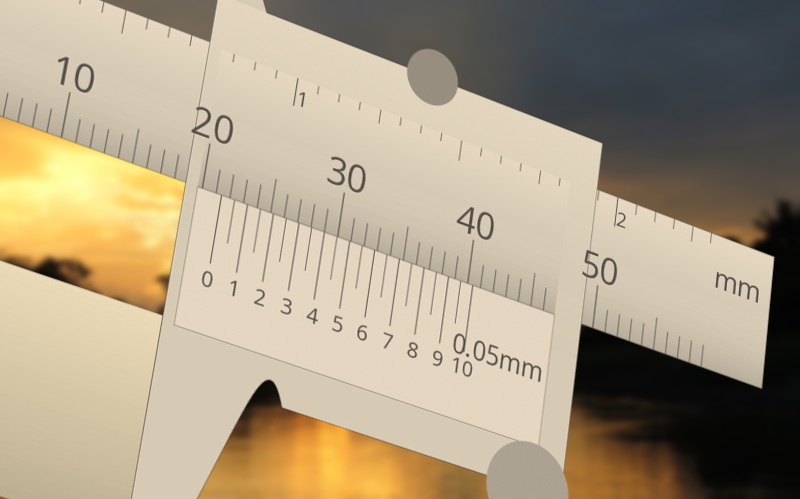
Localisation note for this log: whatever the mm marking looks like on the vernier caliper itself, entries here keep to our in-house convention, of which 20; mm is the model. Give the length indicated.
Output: 21.4; mm
